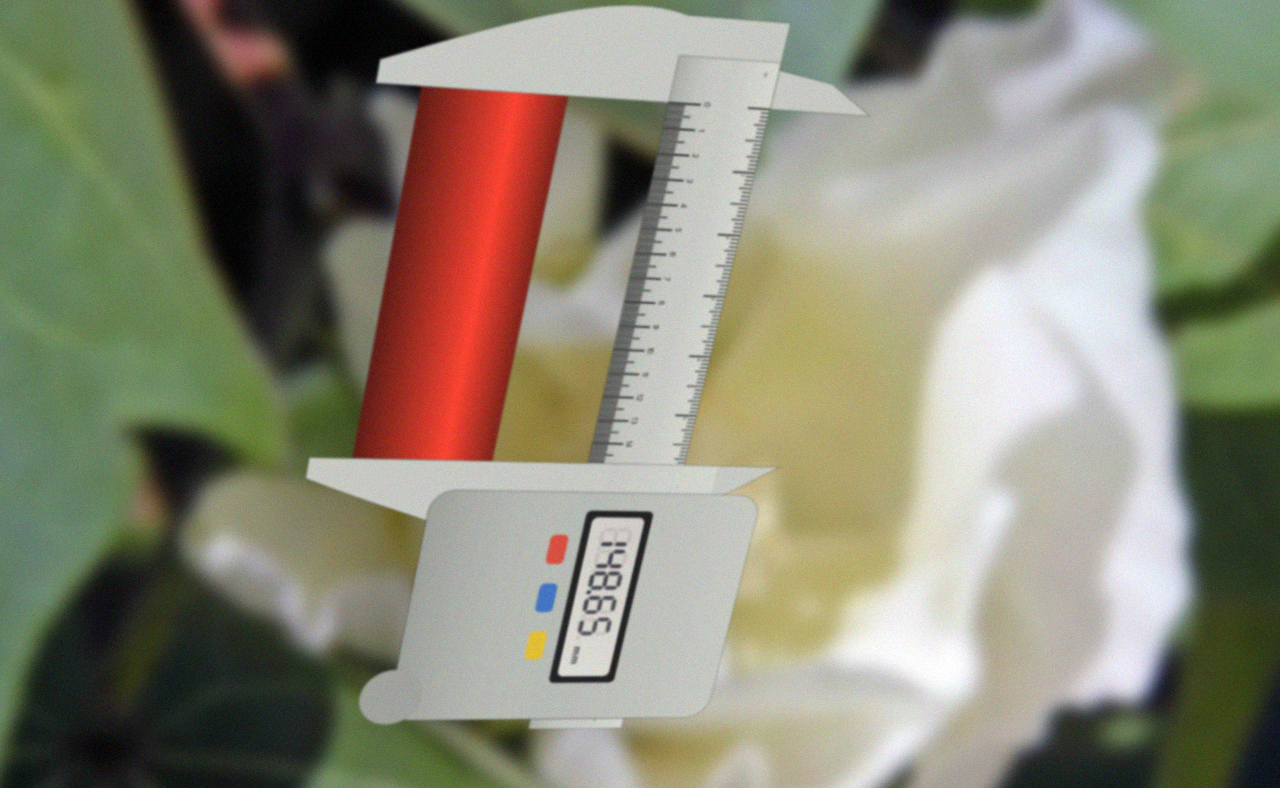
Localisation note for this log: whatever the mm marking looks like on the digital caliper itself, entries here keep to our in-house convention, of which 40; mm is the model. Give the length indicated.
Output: 148.65; mm
